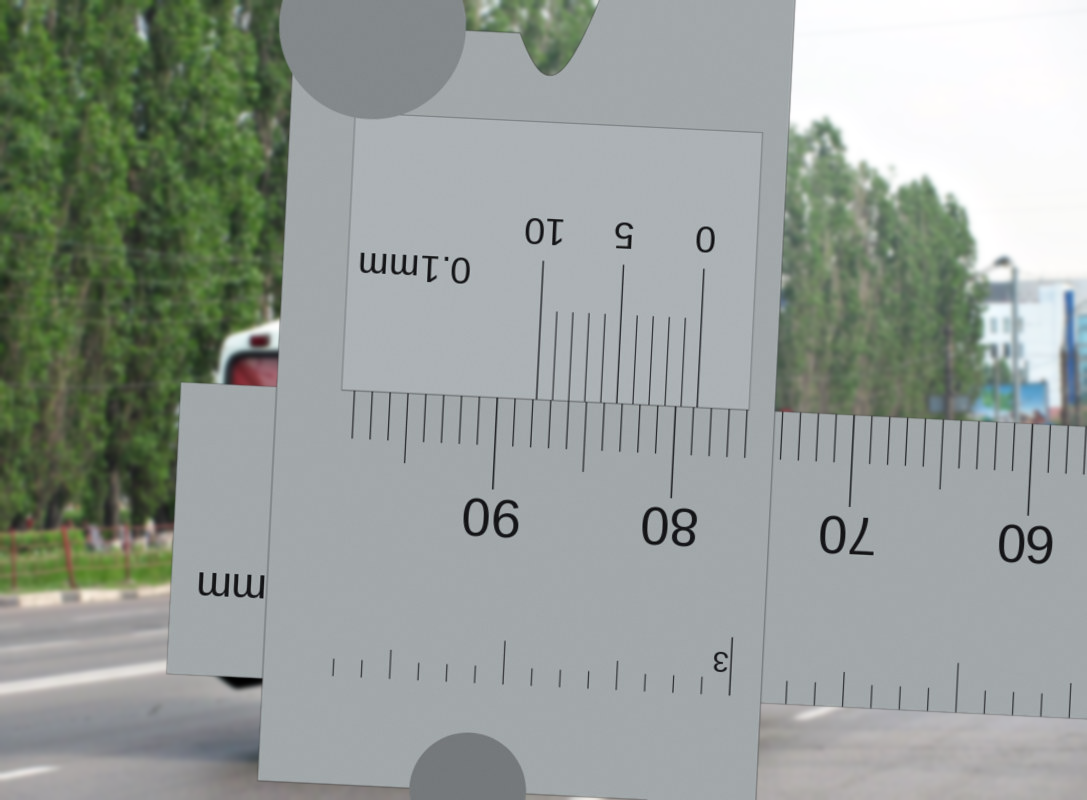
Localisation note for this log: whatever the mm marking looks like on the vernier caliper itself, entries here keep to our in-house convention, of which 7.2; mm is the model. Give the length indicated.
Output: 78.8; mm
